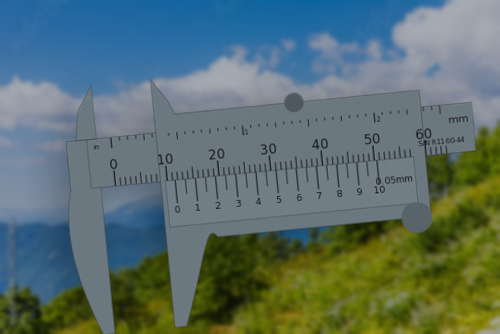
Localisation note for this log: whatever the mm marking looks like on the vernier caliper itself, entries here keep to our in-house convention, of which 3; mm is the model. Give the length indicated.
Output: 11.5; mm
